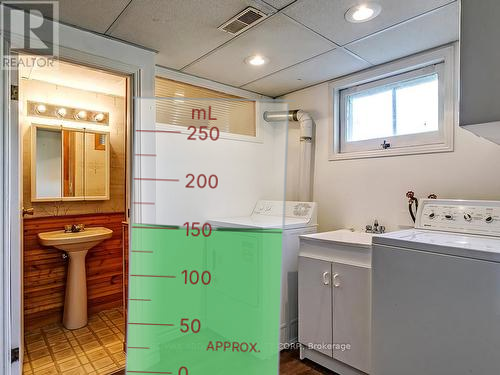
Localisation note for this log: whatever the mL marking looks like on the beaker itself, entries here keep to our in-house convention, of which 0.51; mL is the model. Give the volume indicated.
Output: 150; mL
